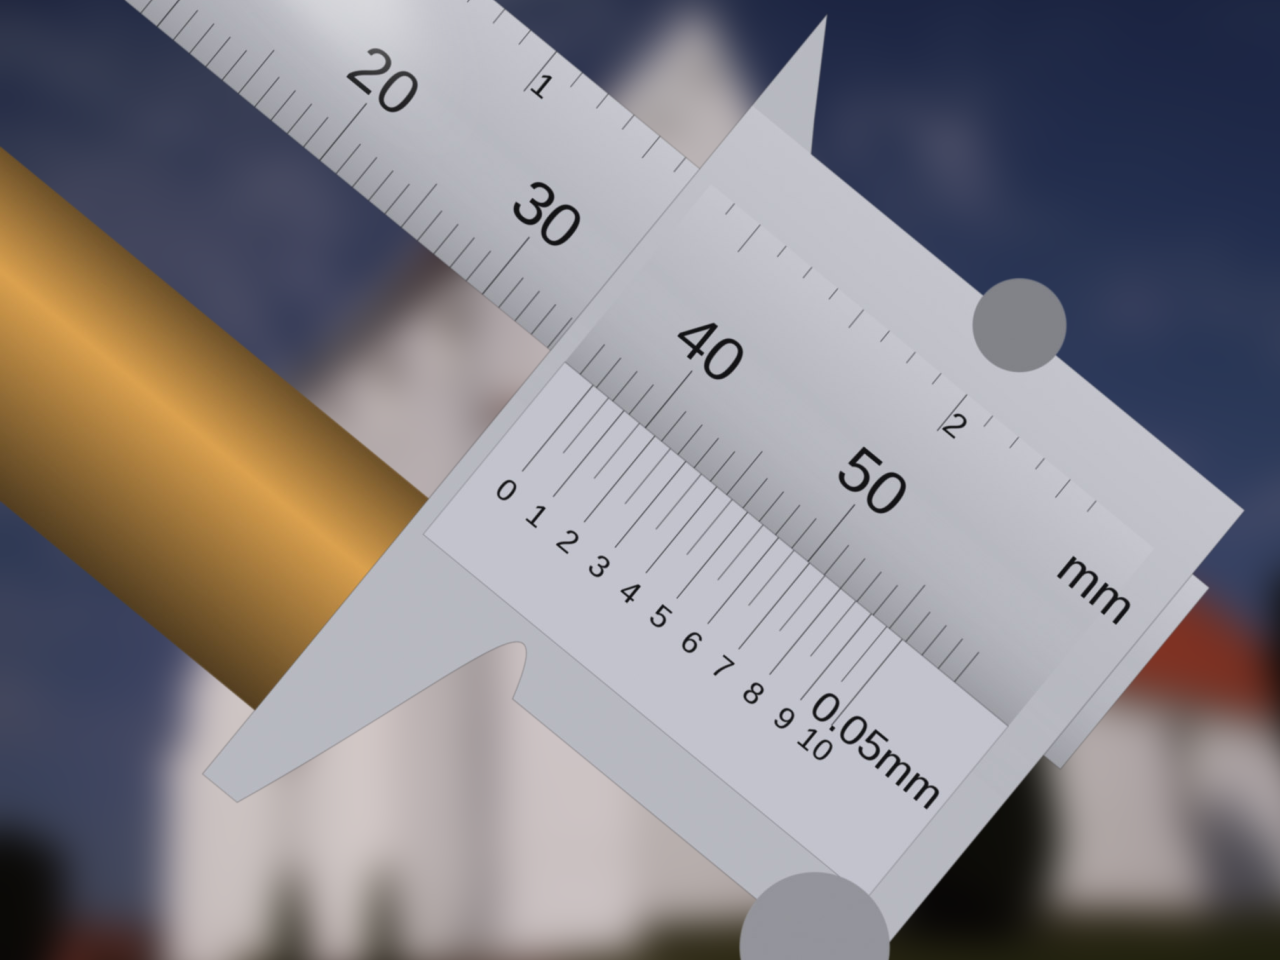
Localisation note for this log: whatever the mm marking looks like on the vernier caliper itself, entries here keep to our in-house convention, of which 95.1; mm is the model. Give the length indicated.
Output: 36.8; mm
